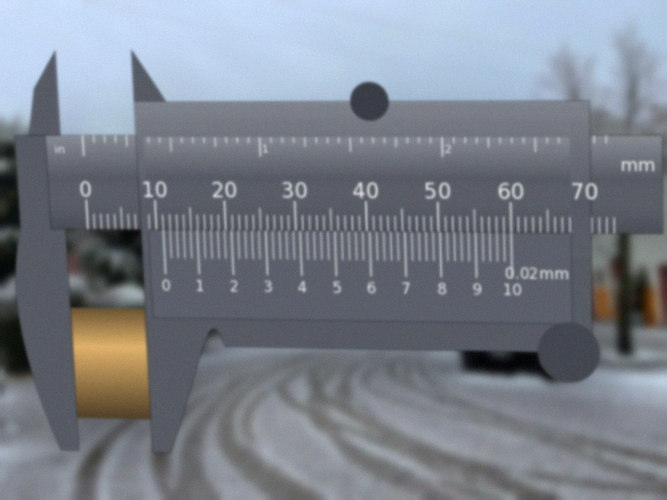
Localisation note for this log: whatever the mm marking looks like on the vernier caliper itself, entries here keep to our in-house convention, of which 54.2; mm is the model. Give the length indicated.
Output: 11.0; mm
